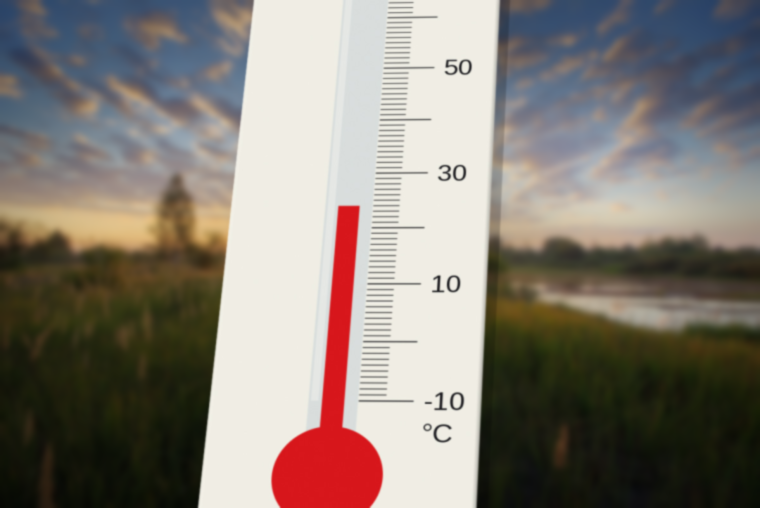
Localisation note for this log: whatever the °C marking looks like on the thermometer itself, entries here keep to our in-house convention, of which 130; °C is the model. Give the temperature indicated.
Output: 24; °C
